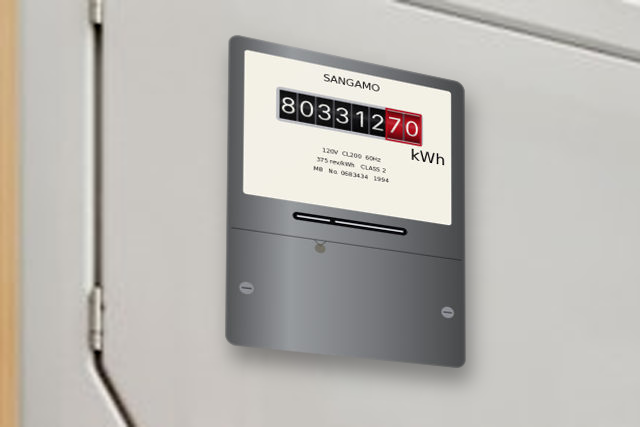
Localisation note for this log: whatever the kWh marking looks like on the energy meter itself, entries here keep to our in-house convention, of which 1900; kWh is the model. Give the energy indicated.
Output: 803312.70; kWh
